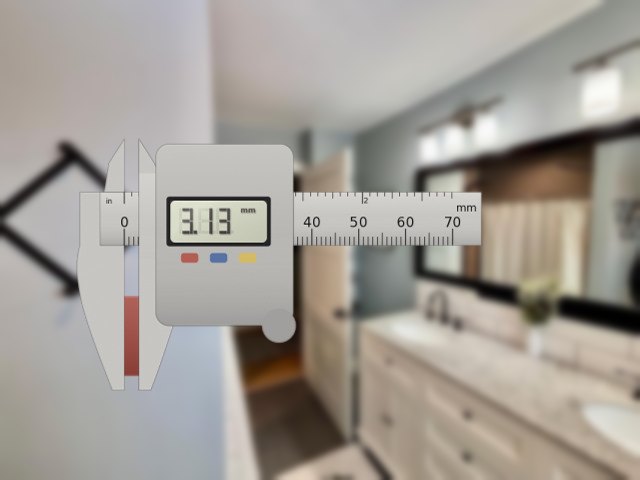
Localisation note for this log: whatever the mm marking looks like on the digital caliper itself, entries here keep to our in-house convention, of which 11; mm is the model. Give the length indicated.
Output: 3.13; mm
